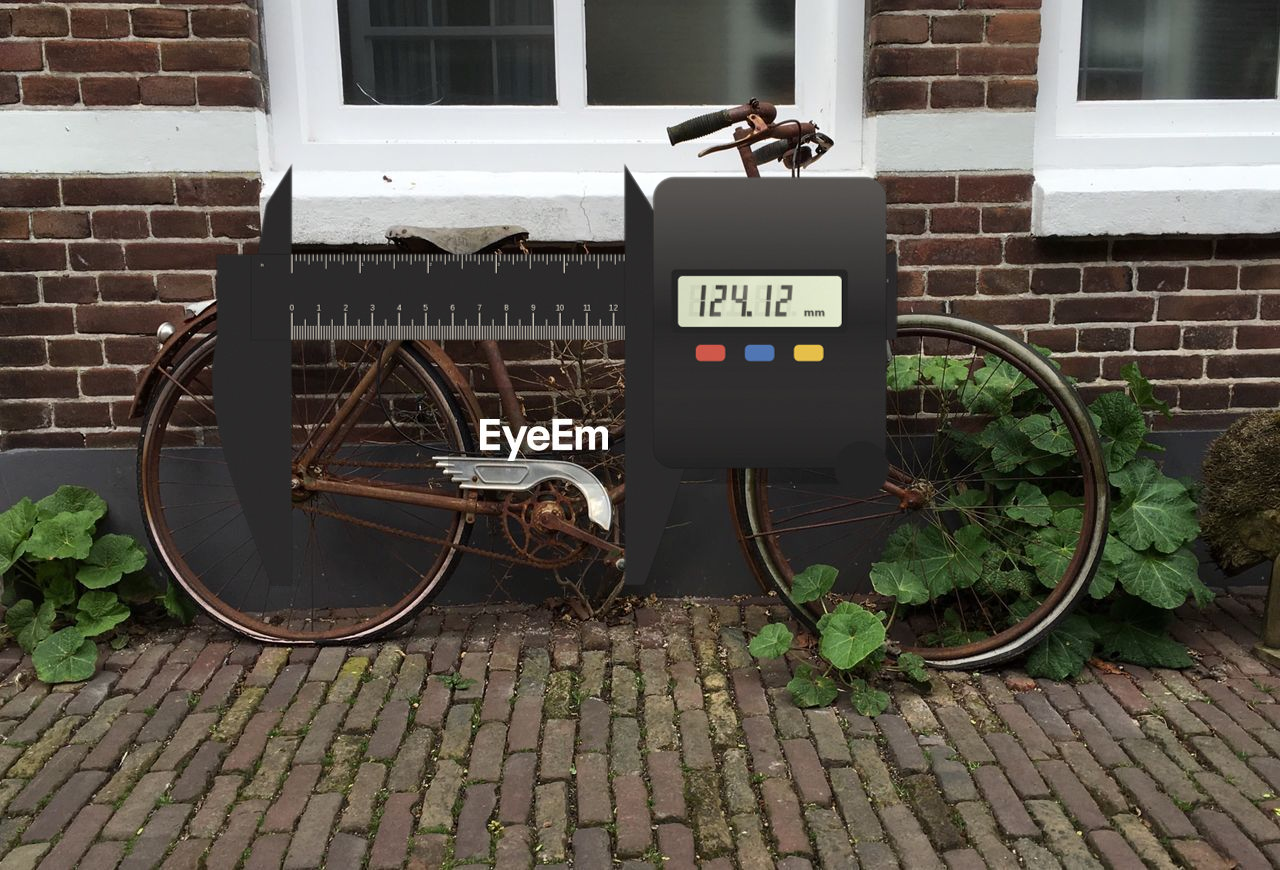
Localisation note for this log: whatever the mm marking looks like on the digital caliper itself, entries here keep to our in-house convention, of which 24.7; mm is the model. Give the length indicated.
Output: 124.12; mm
